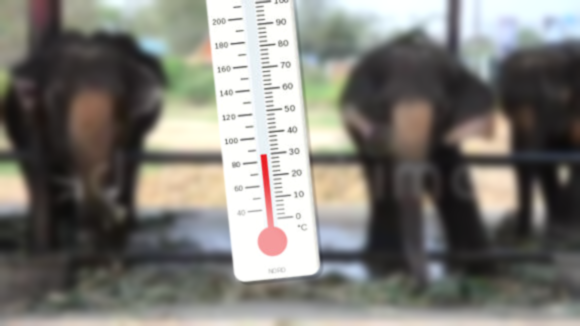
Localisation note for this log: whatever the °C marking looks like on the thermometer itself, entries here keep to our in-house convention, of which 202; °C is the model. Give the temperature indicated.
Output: 30; °C
